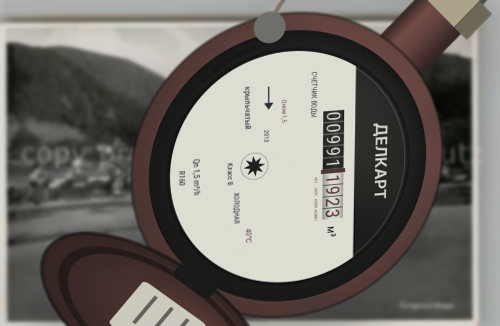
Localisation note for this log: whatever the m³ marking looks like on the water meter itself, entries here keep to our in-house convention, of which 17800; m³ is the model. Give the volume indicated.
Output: 991.1923; m³
